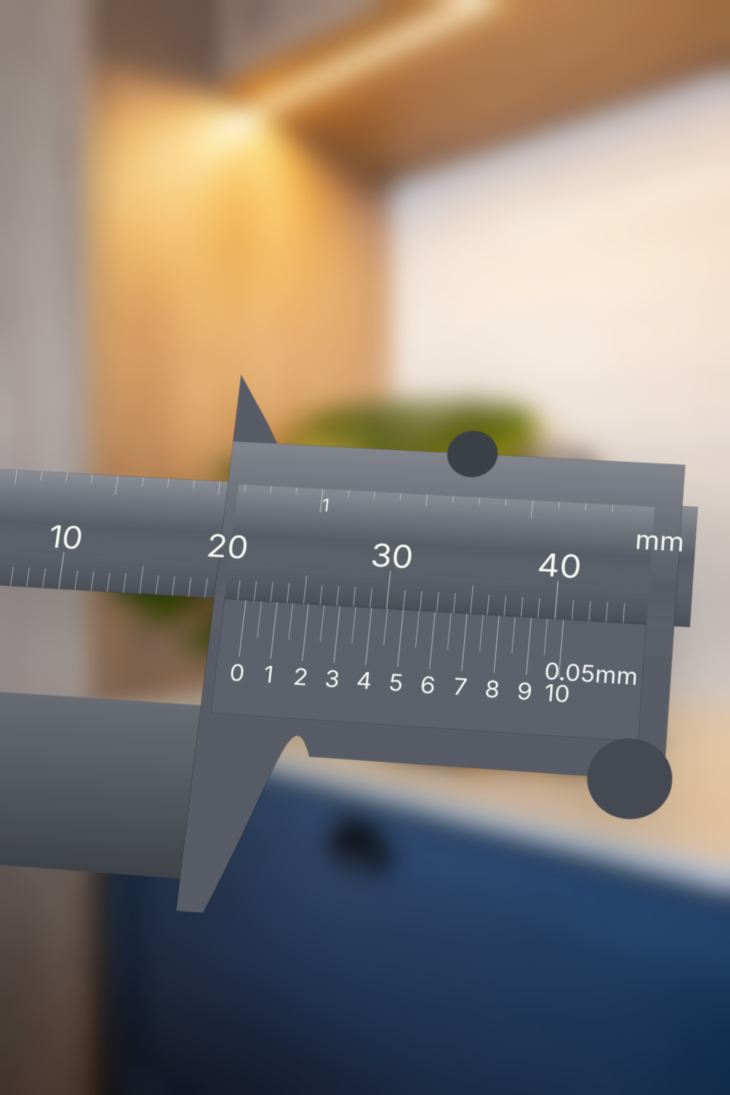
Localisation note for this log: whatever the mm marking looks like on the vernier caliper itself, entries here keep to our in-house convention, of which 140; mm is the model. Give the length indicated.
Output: 21.5; mm
